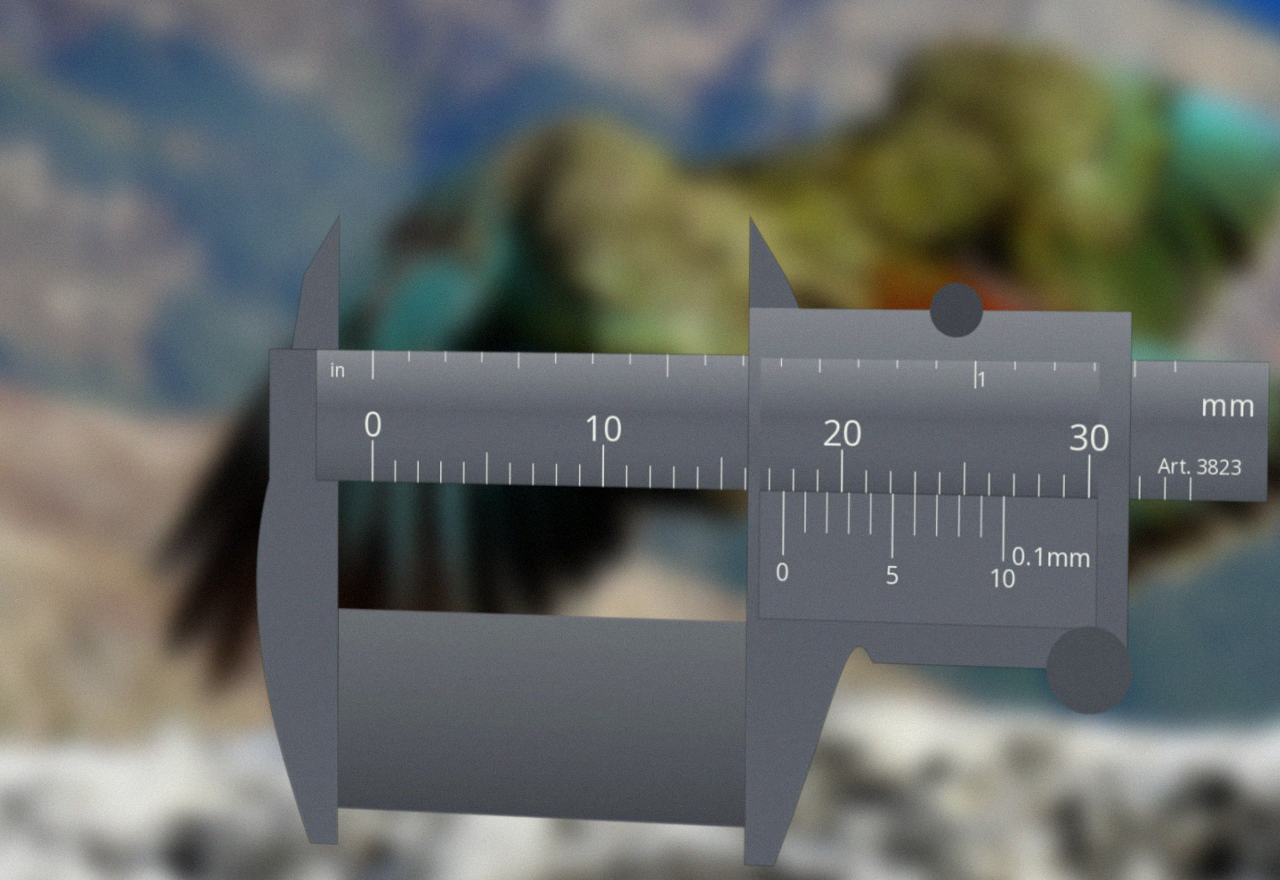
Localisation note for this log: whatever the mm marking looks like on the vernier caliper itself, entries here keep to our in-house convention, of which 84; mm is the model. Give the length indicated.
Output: 17.6; mm
